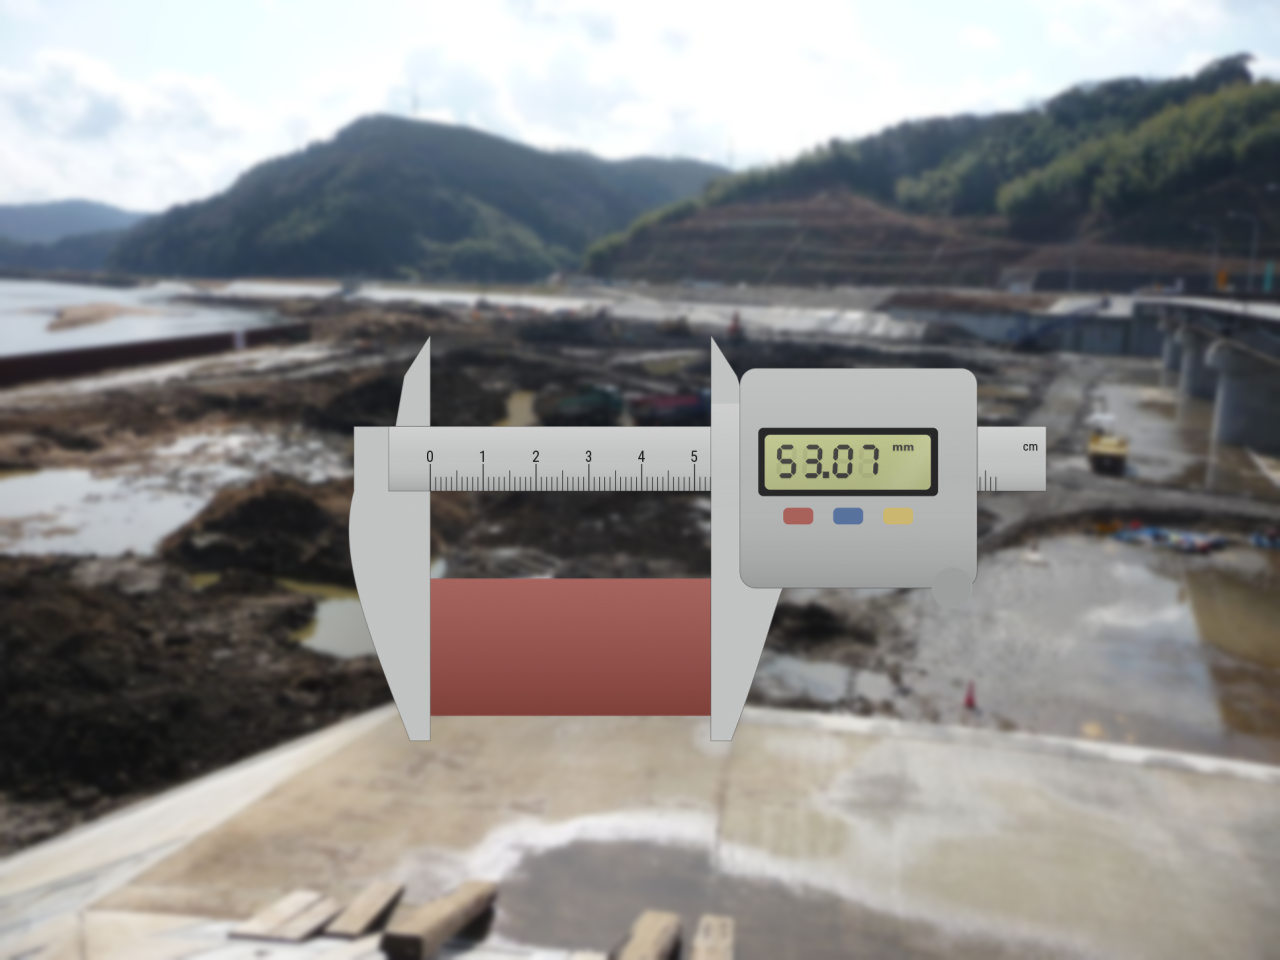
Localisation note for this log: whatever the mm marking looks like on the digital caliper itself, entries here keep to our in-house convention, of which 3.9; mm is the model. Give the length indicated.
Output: 53.07; mm
